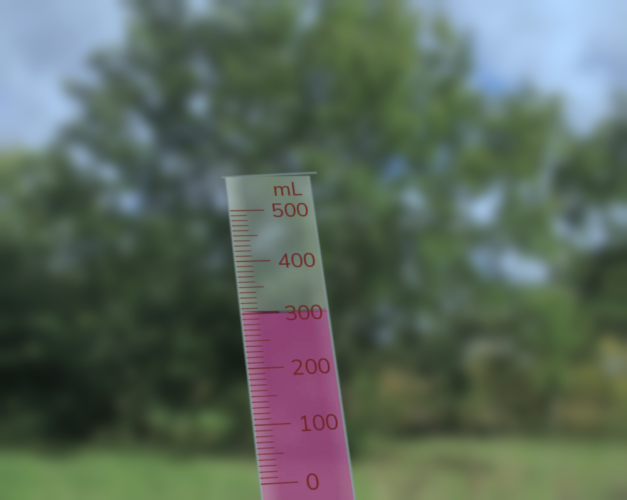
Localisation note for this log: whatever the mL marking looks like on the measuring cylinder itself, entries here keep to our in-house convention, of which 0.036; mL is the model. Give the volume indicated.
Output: 300; mL
